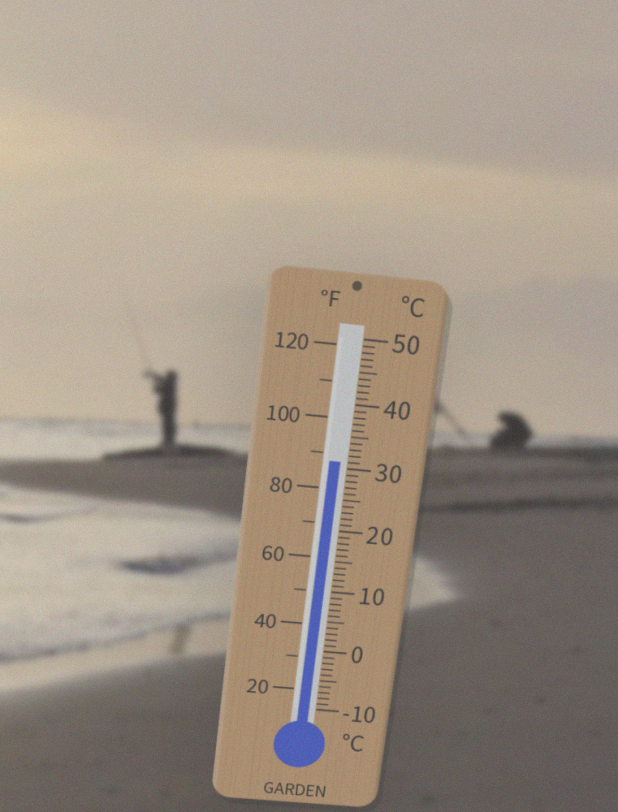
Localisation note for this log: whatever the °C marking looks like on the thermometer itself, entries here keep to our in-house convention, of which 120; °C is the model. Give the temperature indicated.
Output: 31; °C
